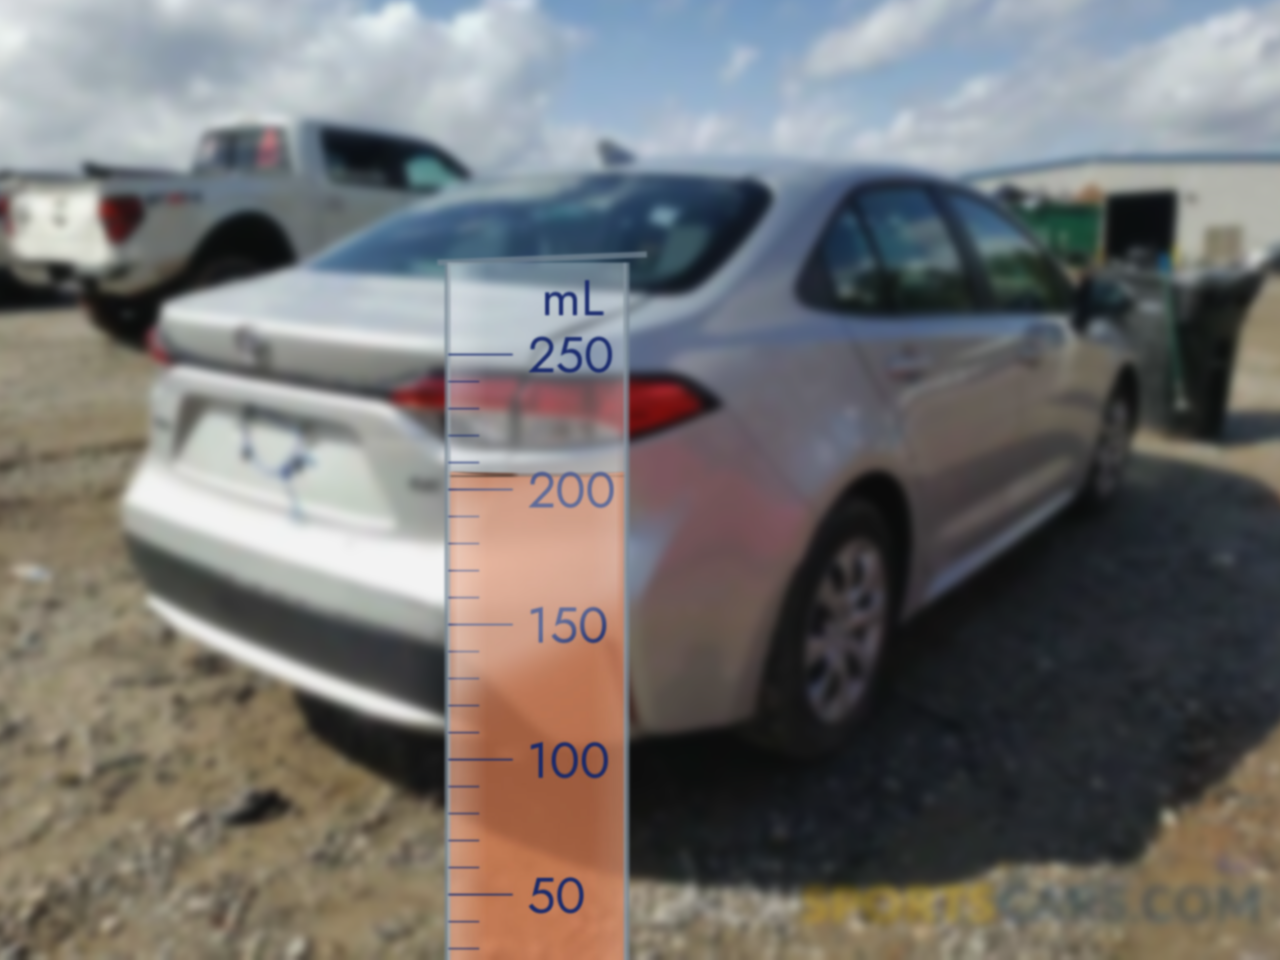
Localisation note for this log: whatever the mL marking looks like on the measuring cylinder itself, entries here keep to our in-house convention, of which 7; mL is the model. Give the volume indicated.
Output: 205; mL
